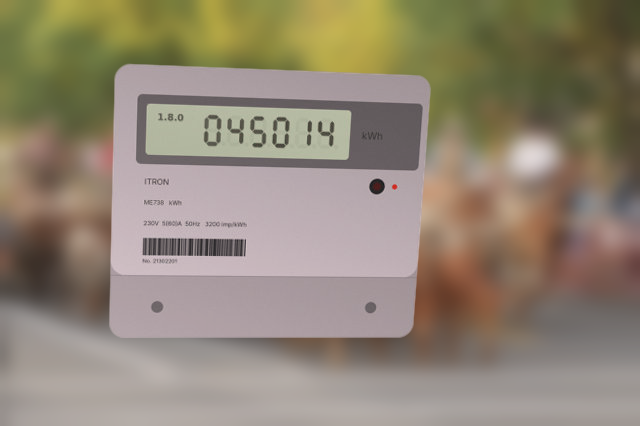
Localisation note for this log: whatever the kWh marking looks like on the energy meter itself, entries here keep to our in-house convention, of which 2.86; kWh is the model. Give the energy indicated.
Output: 45014; kWh
